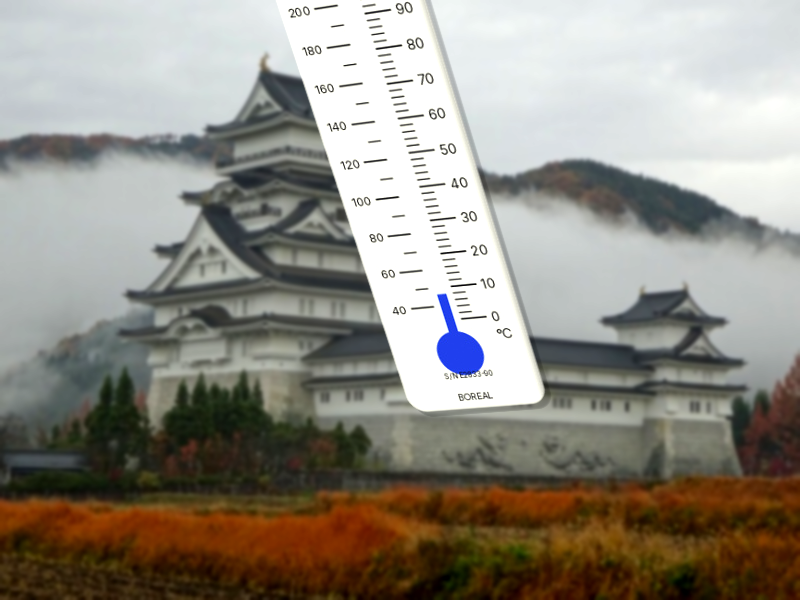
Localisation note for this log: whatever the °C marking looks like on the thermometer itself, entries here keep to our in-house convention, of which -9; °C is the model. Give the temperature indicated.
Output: 8; °C
